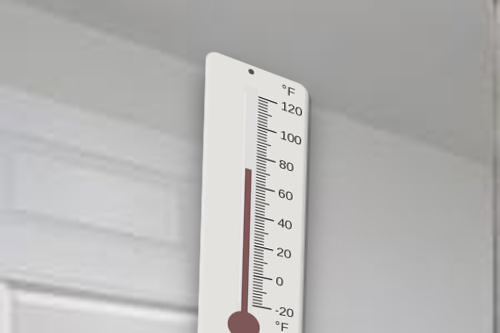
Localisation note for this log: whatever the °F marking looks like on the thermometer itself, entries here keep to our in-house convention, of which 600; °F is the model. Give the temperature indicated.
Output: 70; °F
